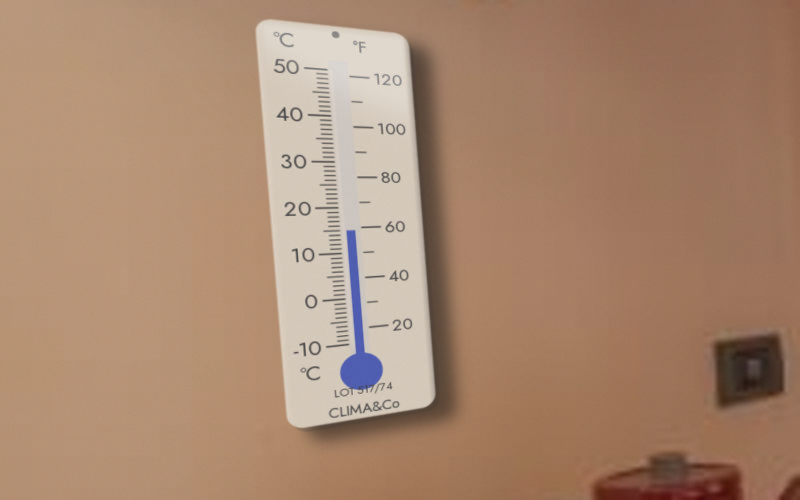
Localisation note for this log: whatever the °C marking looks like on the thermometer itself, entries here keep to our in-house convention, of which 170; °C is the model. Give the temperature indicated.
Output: 15; °C
